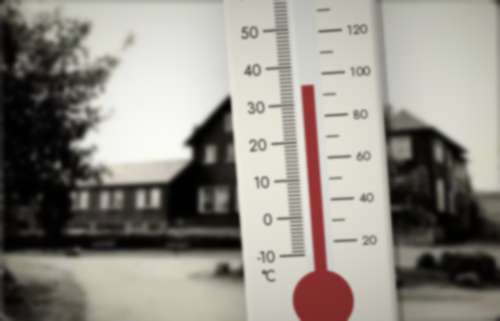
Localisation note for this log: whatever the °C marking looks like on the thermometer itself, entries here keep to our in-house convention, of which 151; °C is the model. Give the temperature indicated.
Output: 35; °C
